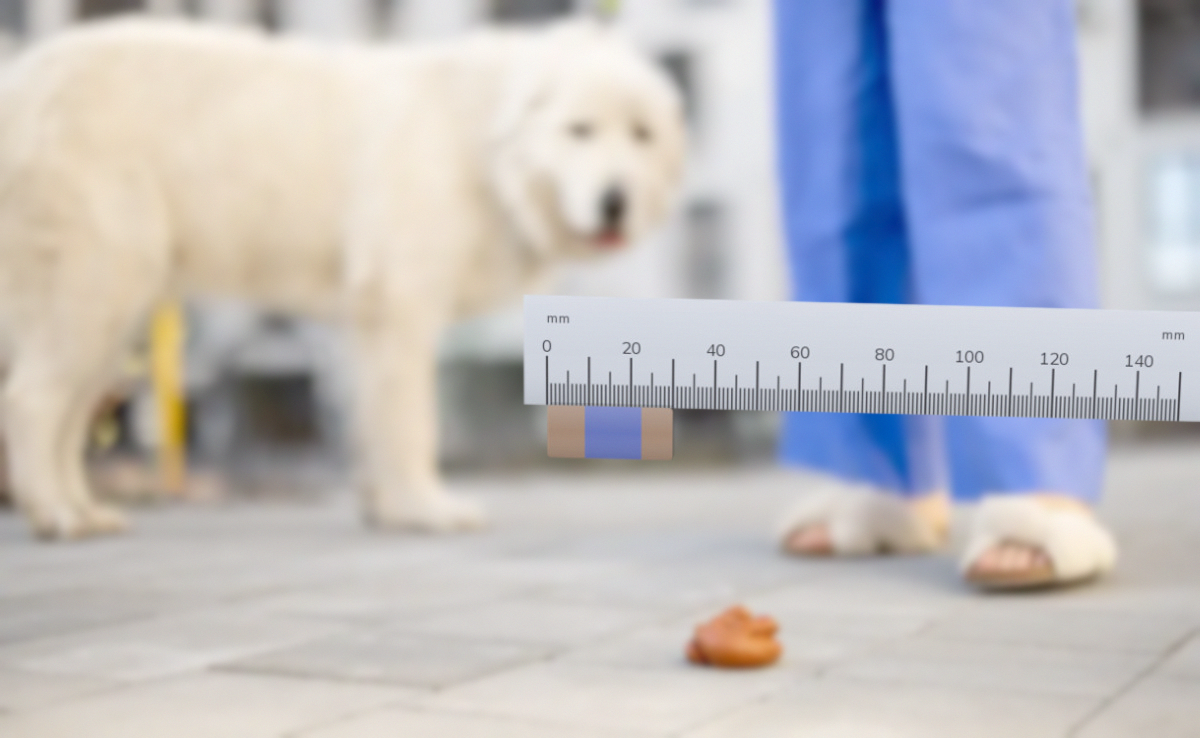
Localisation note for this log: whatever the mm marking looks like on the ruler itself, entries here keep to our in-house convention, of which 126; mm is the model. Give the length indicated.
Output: 30; mm
